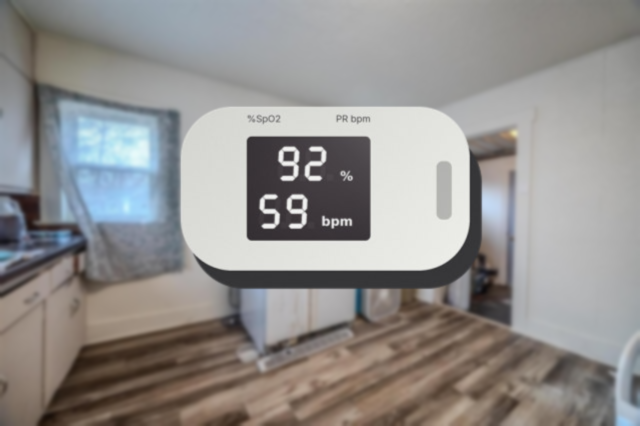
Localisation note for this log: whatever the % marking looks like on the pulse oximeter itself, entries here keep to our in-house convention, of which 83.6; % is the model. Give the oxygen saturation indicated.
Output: 92; %
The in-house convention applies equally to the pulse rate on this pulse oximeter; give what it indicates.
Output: 59; bpm
